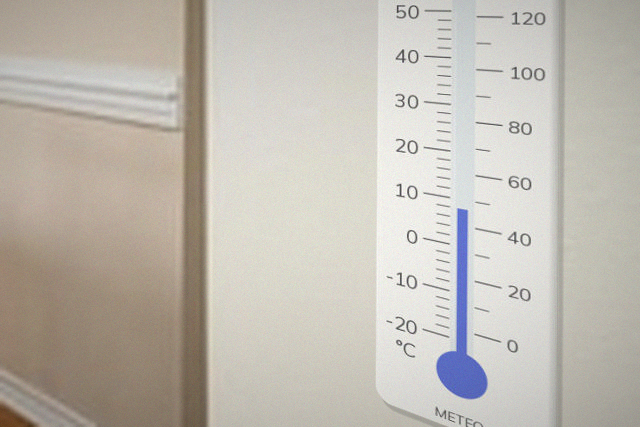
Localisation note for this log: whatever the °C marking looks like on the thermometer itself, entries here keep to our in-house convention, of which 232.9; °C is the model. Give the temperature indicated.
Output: 8; °C
